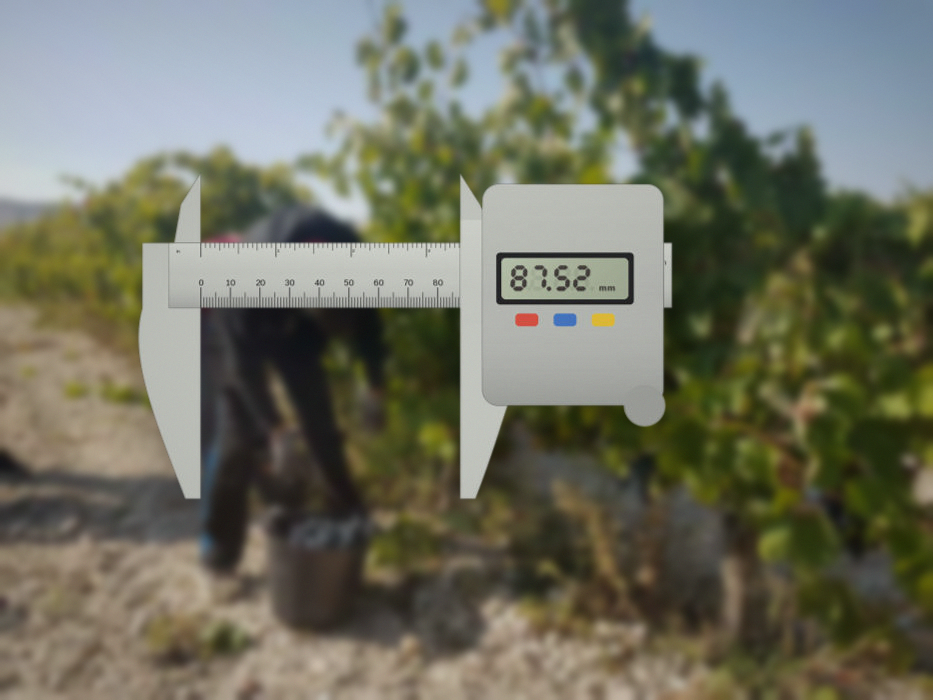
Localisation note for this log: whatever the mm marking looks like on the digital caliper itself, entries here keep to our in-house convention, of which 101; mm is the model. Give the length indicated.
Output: 87.52; mm
